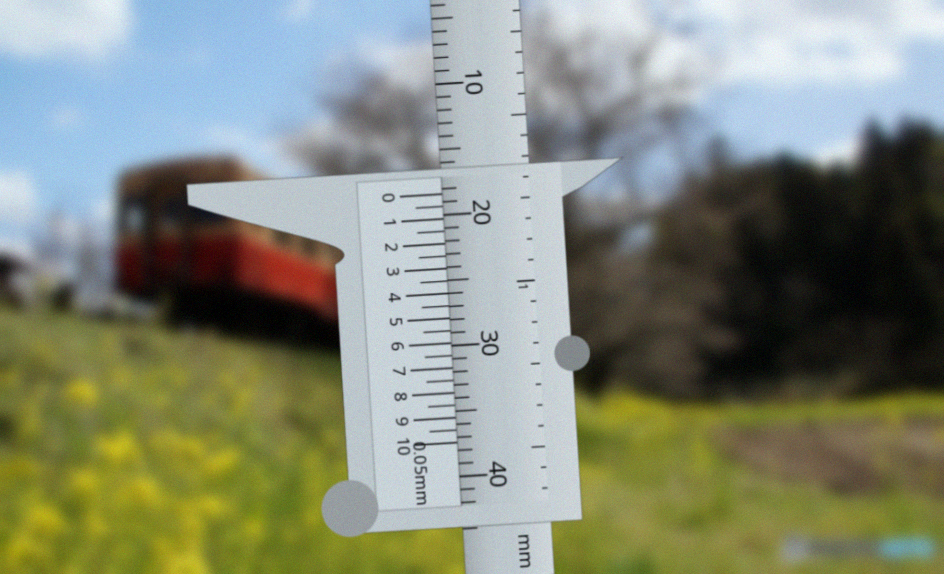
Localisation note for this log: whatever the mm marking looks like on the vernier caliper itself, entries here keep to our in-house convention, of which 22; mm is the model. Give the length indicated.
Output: 18.4; mm
